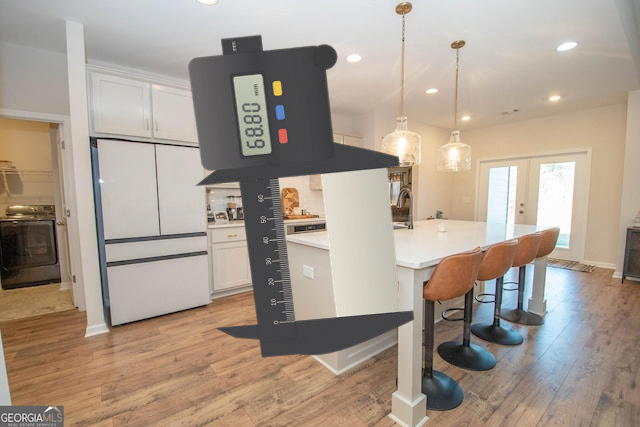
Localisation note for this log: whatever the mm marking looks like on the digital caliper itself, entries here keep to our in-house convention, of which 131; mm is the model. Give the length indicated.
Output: 68.80; mm
